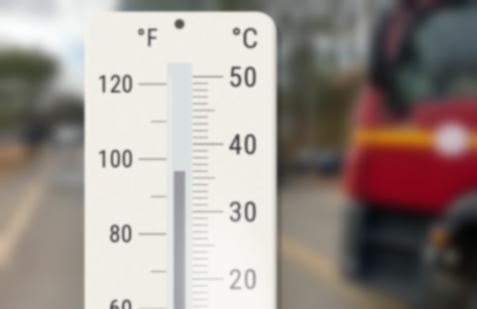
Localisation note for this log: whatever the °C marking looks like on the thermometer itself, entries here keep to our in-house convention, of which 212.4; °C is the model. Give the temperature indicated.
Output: 36; °C
